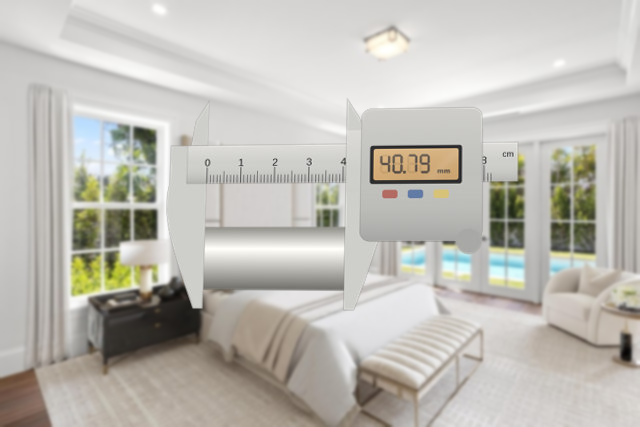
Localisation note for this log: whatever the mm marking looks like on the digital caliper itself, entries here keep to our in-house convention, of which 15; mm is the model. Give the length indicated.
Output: 40.79; mm
